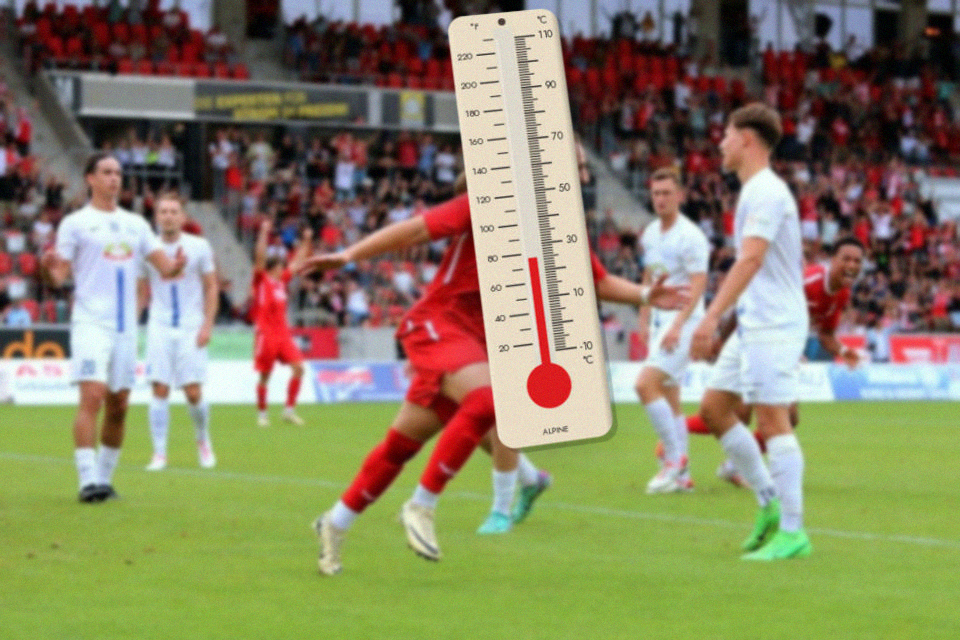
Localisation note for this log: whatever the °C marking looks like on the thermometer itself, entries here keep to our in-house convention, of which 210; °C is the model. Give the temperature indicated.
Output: 25; °C
